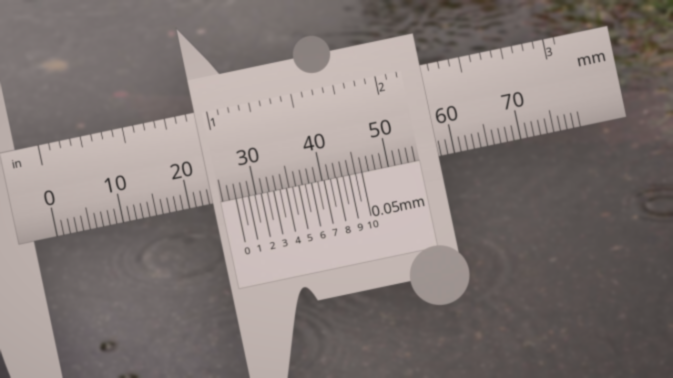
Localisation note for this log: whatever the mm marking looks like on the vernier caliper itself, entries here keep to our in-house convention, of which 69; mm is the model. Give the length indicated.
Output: 27.0; mm
